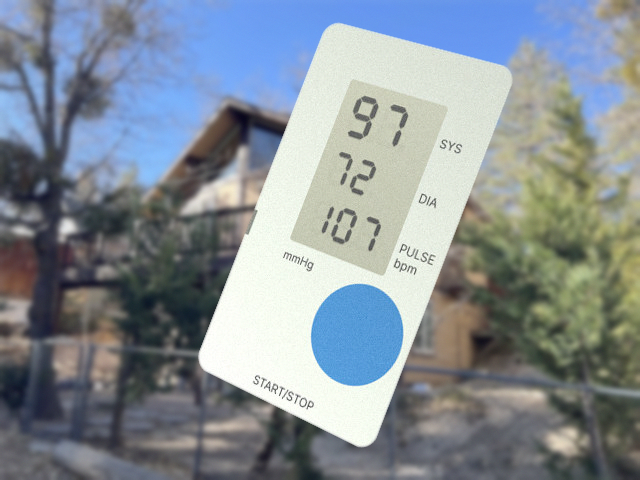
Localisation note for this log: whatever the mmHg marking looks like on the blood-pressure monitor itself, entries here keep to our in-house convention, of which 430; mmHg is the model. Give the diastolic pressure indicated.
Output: 72; mmHg
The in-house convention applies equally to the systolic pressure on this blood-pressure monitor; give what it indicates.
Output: 97; mmHg
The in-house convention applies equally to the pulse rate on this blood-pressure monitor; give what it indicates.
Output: 107; bpm
